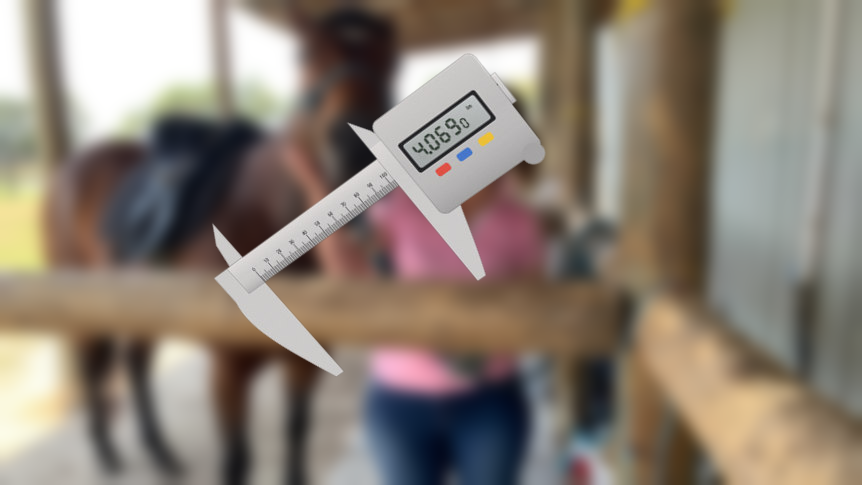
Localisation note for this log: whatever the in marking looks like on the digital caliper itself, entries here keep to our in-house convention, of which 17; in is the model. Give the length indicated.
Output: 4.0690; in
